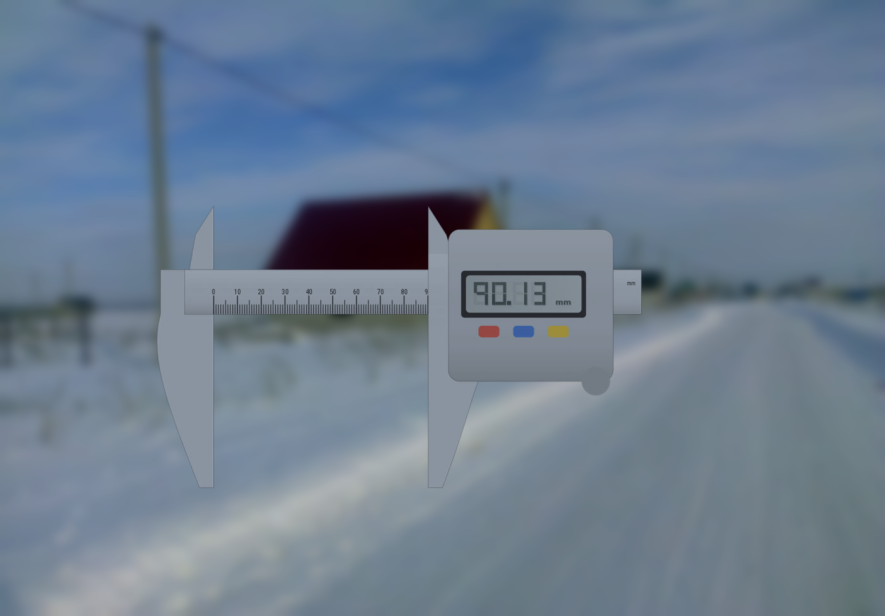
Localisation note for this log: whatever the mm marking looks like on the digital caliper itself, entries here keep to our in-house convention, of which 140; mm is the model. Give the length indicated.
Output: 90.13; mm
